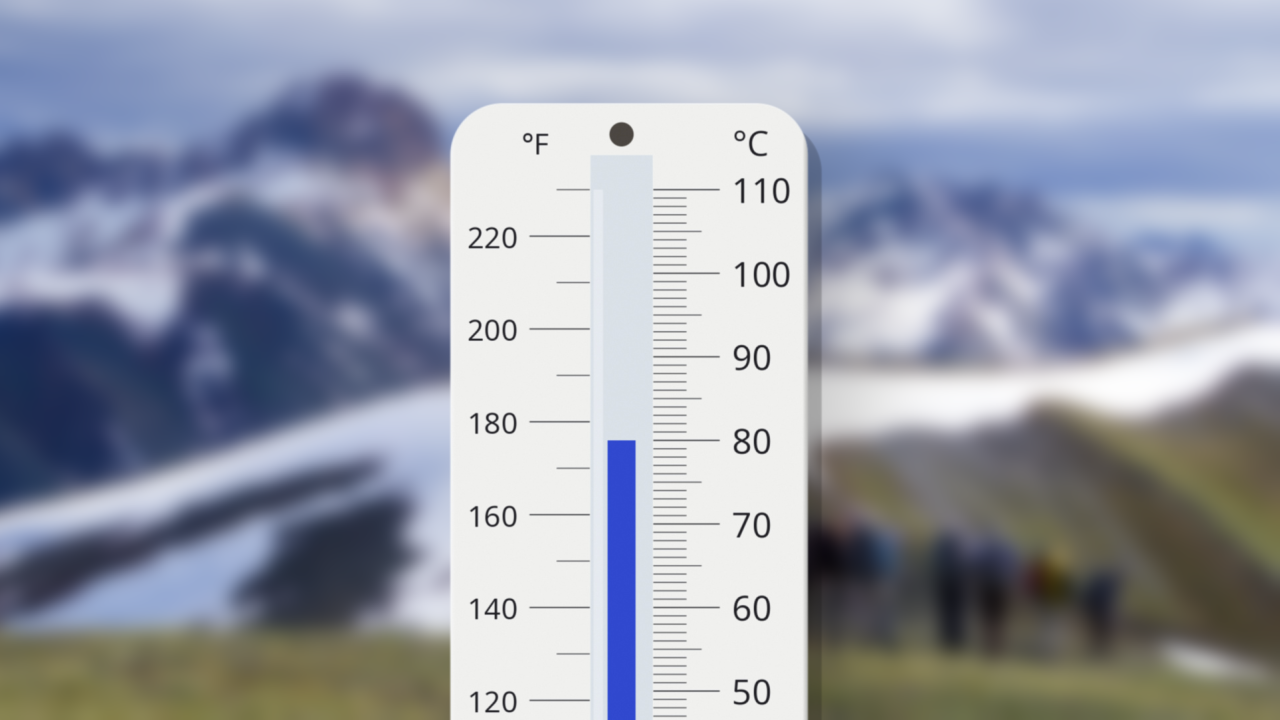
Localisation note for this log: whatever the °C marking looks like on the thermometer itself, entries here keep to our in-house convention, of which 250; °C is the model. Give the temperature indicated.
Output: 80; °C
